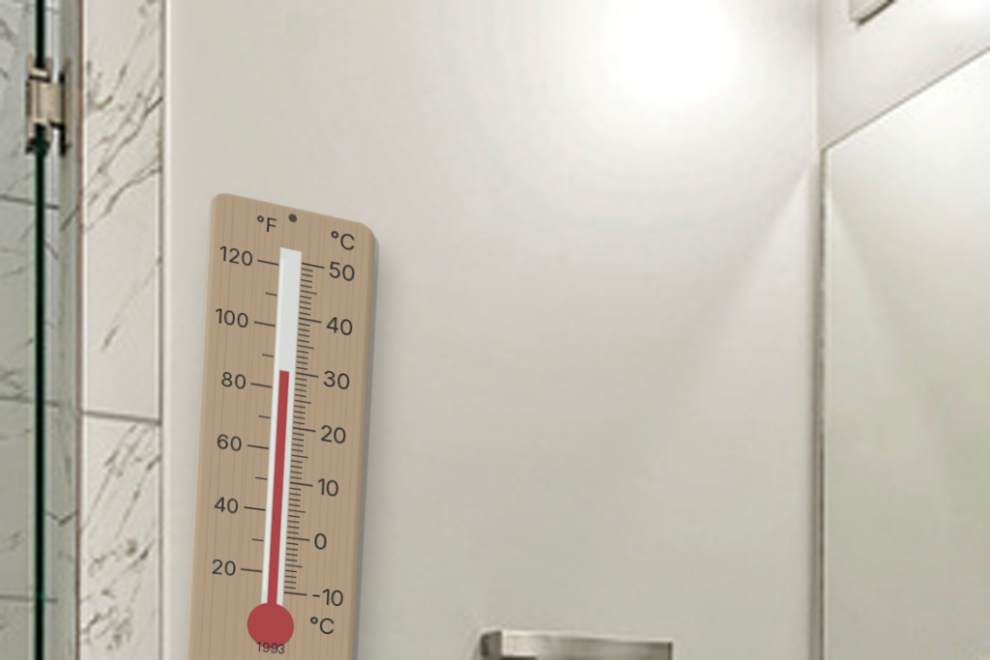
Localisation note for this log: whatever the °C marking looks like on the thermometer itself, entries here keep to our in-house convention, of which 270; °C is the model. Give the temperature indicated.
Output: 30; °C
